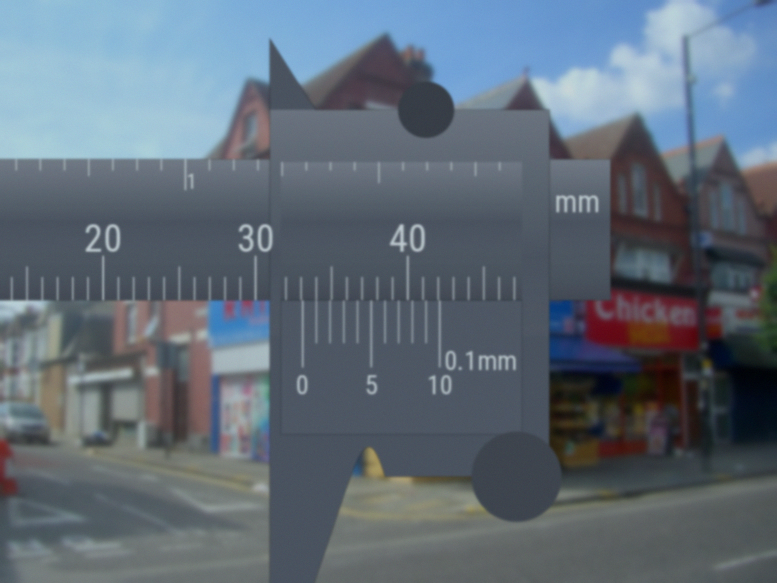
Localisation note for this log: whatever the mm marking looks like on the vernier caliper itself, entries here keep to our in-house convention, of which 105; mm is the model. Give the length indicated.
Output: 33.1; mm
